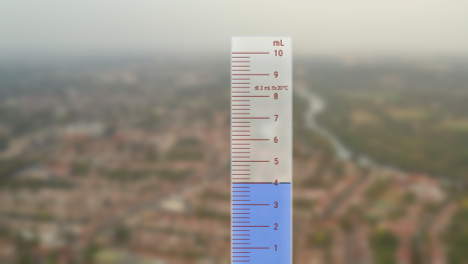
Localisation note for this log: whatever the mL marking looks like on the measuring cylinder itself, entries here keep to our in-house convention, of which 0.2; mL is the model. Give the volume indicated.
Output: 4; mL
